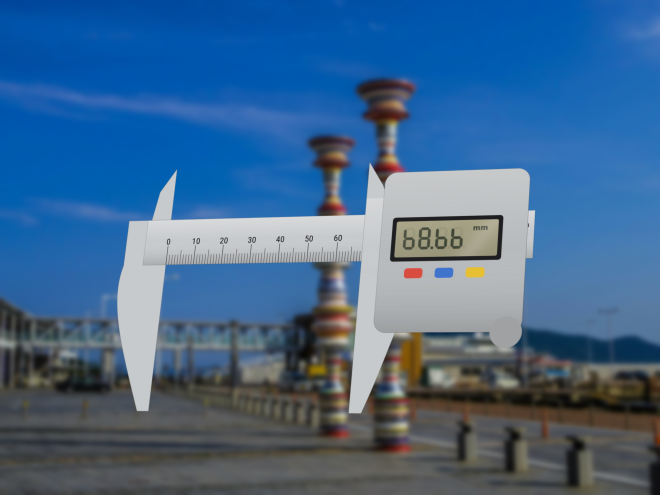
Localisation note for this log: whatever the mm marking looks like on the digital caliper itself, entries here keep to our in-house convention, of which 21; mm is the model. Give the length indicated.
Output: 68.66; mm
